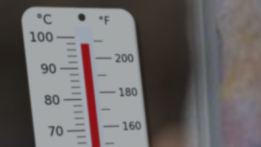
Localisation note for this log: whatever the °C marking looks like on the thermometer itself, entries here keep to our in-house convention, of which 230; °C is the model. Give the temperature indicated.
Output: 98; °C
